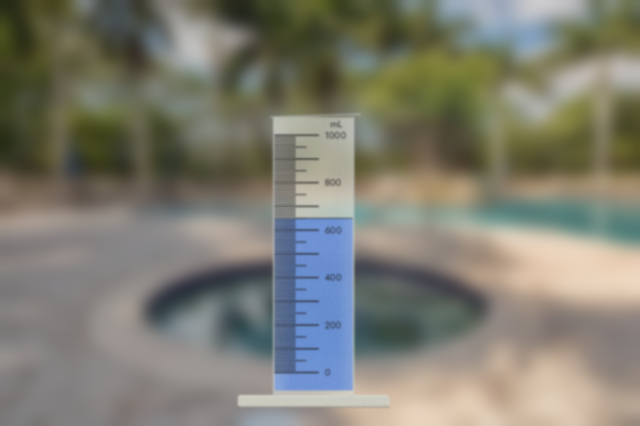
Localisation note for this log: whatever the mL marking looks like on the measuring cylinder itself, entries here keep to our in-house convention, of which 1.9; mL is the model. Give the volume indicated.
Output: 650; mL
